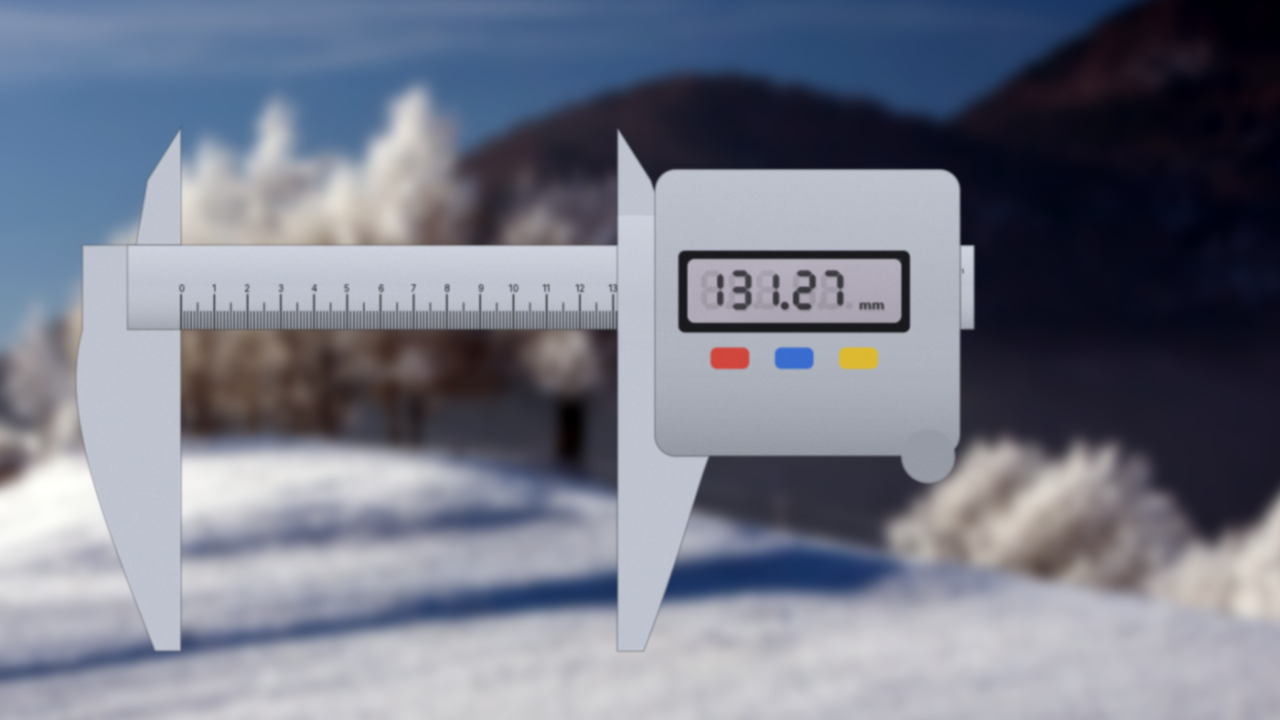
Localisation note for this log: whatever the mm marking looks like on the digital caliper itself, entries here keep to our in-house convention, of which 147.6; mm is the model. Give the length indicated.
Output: 131.27; mm
